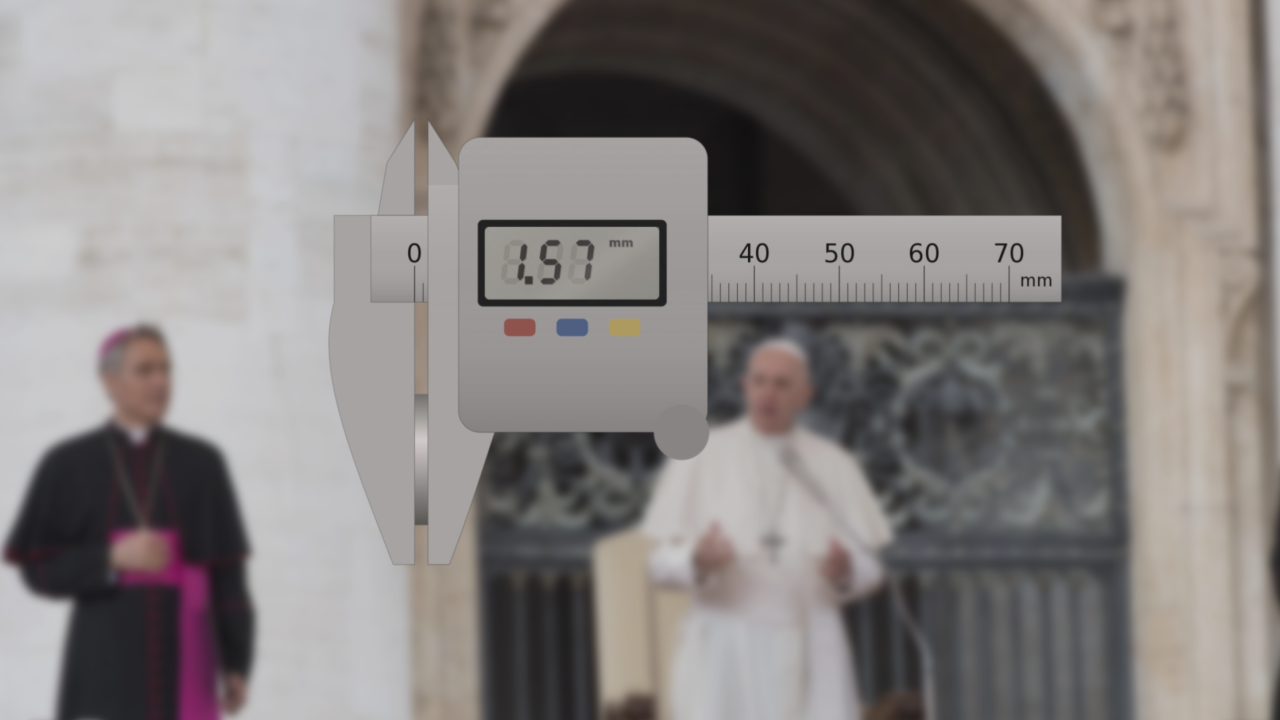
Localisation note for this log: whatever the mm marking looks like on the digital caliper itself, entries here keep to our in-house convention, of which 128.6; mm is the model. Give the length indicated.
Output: 1.57; mm
